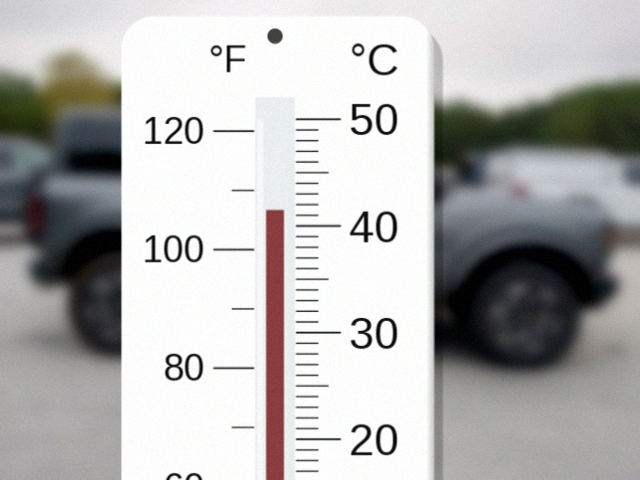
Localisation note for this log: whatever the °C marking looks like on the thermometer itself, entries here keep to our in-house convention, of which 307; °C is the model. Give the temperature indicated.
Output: 41.5; °C
